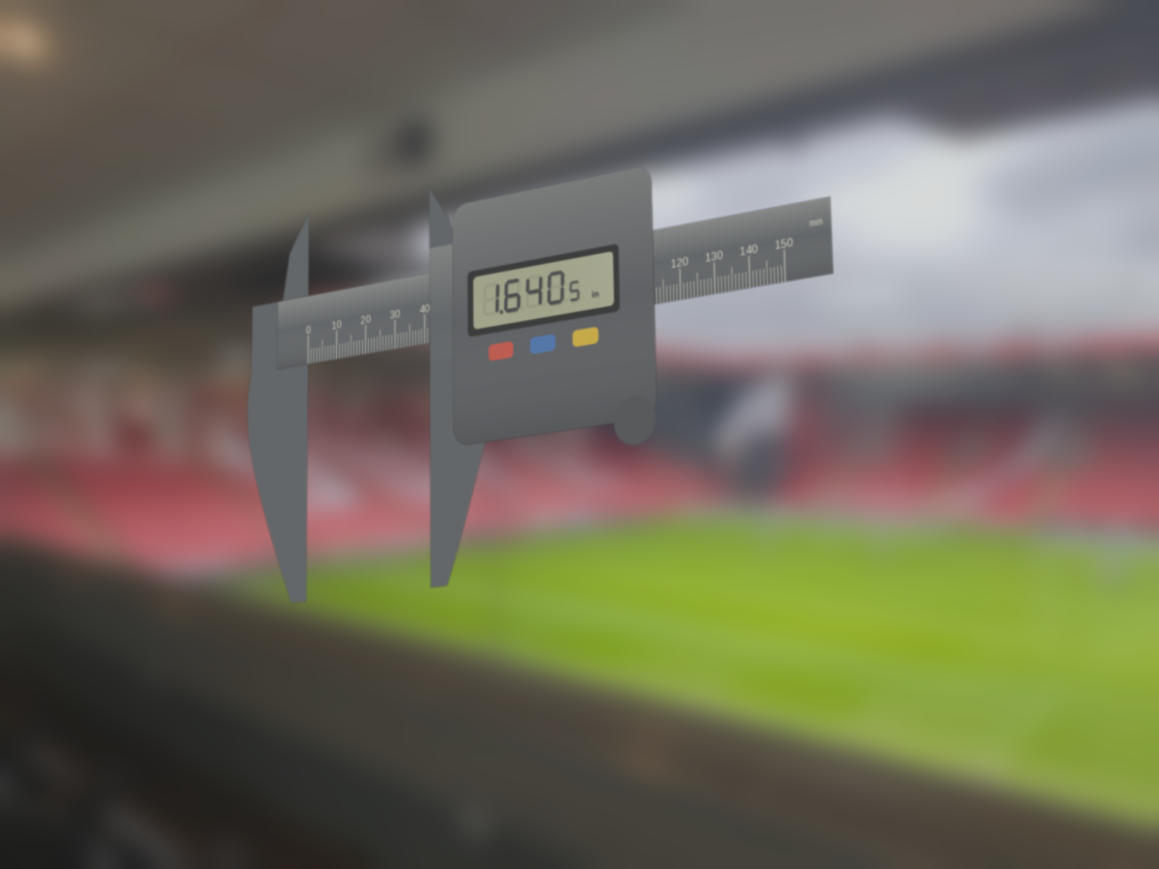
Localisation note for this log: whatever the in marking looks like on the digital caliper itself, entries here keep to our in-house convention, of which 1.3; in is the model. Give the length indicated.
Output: 1.6405; in
